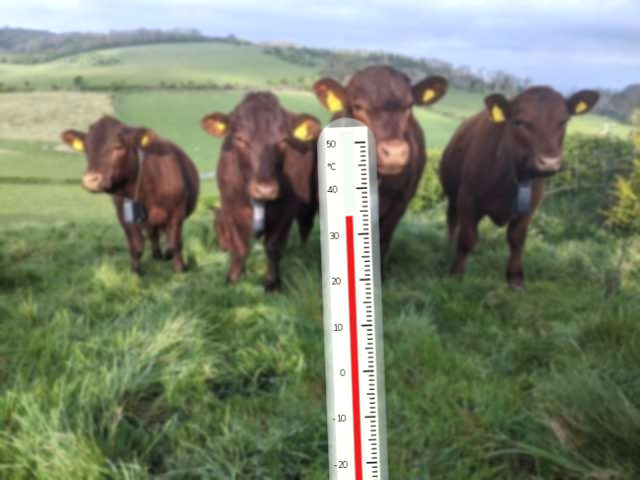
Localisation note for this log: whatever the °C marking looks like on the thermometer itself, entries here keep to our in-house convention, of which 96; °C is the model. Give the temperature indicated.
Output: 34; °C
